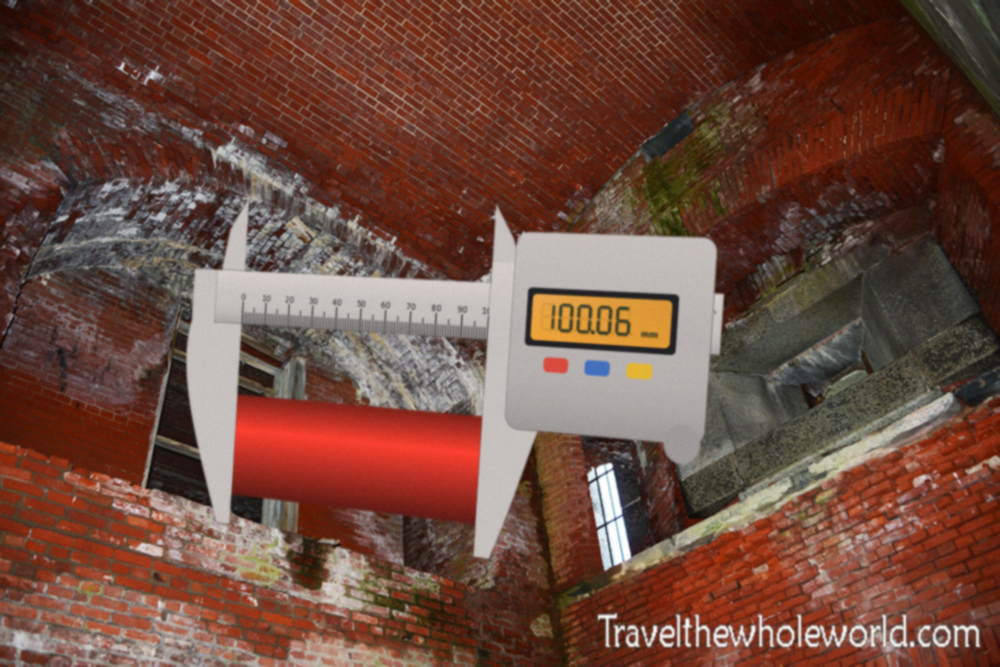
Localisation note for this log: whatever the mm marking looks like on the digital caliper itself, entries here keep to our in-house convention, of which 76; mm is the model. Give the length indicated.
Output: 100.06; mm
